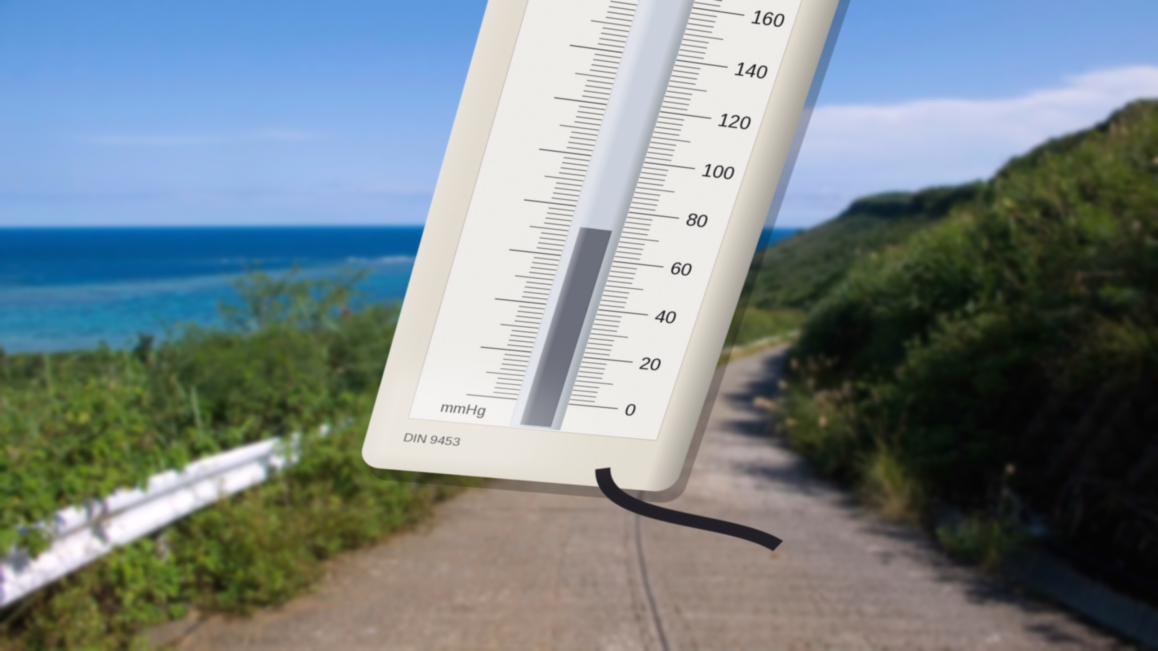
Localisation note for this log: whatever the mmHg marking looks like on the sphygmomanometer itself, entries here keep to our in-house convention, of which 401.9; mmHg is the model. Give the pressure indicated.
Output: 72; mmHg
